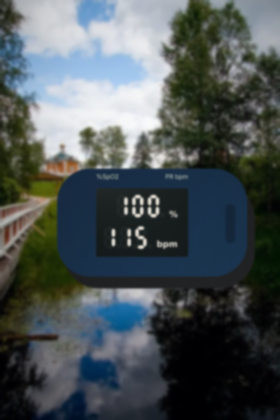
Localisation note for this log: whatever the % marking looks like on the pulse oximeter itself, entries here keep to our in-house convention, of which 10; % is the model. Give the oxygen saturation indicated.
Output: 100; %
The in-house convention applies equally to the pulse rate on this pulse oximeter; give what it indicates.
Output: 115; bpm
